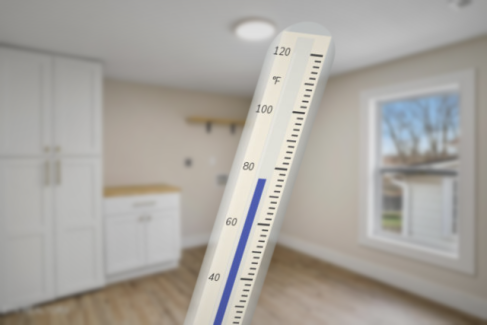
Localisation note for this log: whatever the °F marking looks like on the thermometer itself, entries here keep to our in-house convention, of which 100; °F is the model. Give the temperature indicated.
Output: 76; °F
